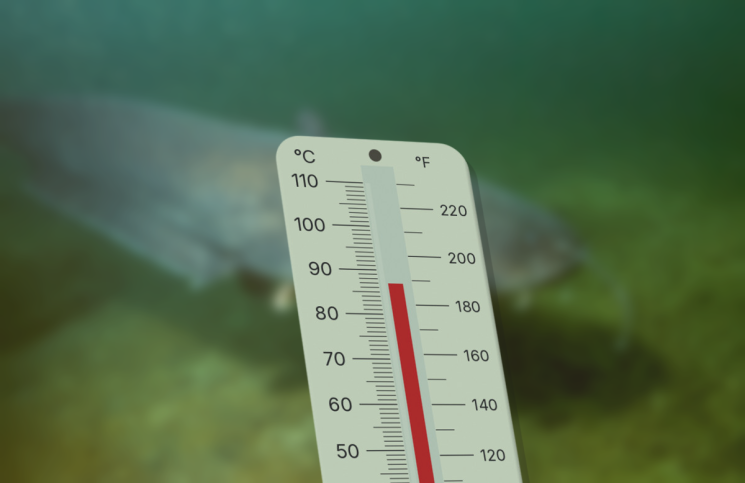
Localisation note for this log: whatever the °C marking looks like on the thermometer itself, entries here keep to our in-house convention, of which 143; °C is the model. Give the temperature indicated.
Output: 87; °C
